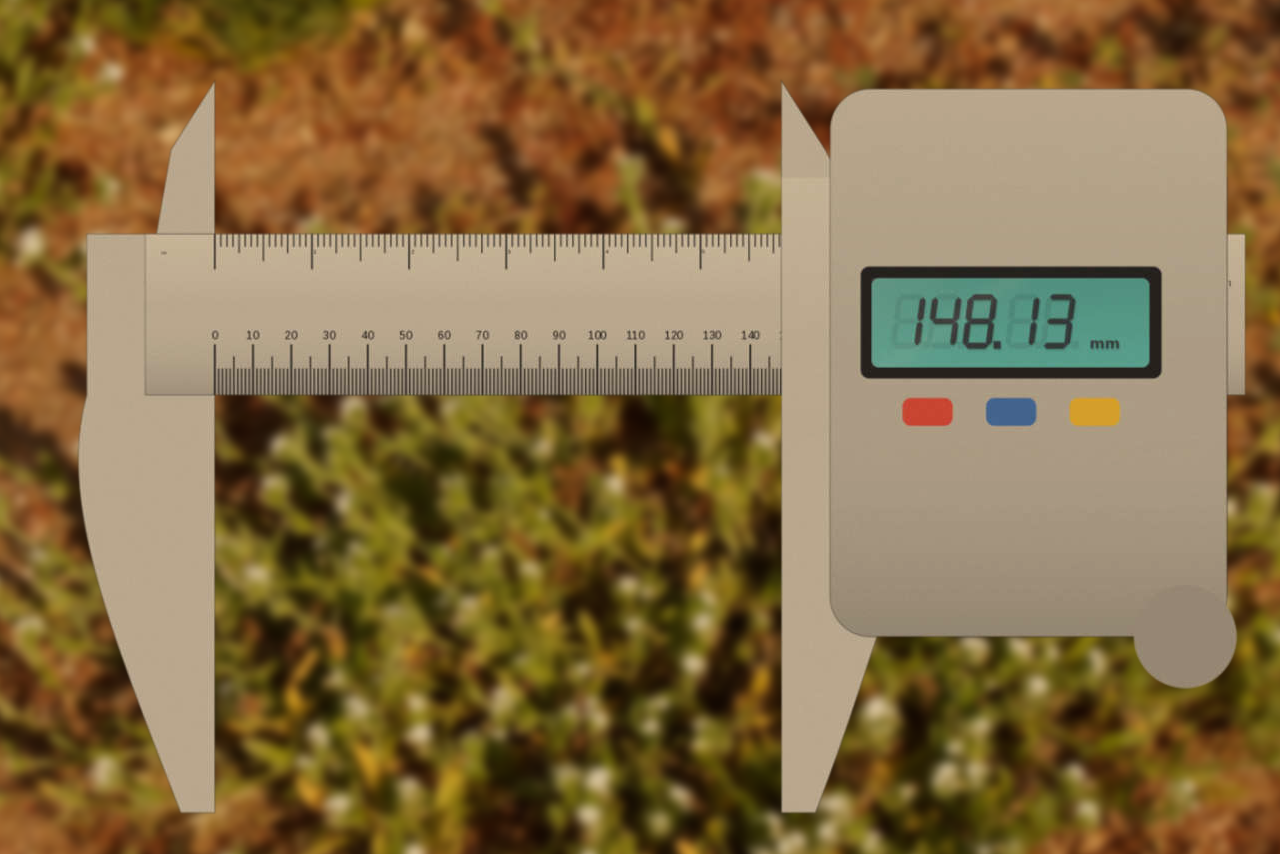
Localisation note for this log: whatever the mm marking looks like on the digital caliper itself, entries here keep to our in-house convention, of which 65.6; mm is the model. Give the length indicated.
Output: 148.13; mm
